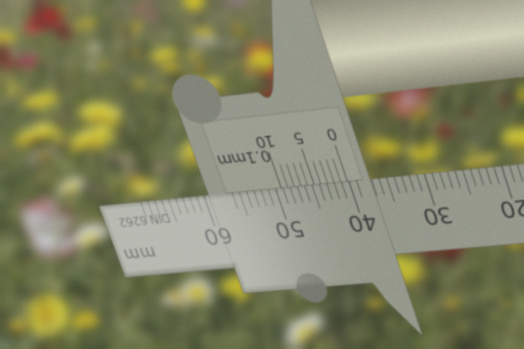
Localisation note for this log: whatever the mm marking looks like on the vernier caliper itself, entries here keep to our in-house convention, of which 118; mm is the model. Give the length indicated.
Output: 40.2; mm
